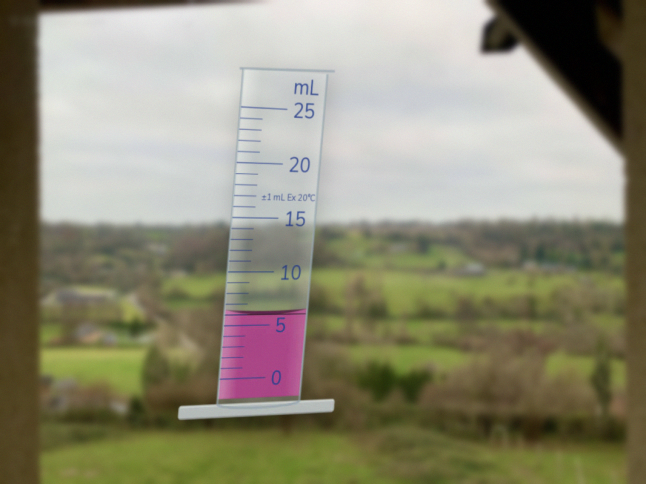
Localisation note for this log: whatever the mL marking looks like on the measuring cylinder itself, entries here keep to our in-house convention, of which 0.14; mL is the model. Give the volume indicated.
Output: 6; mL
